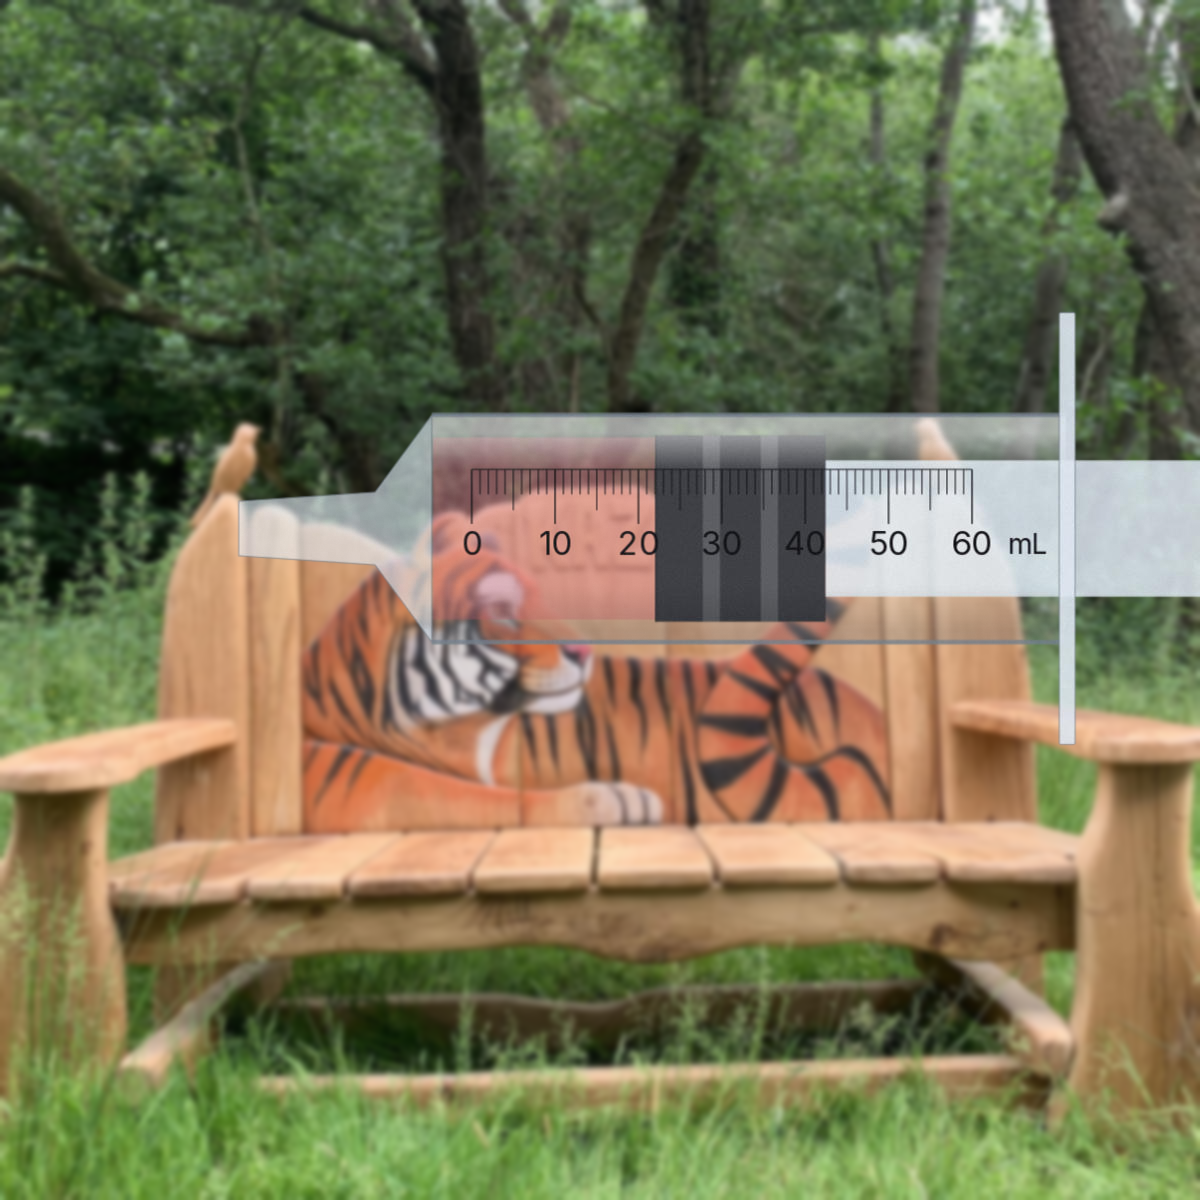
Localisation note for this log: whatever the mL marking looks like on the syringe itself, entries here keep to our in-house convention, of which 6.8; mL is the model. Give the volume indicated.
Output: 22; mL
